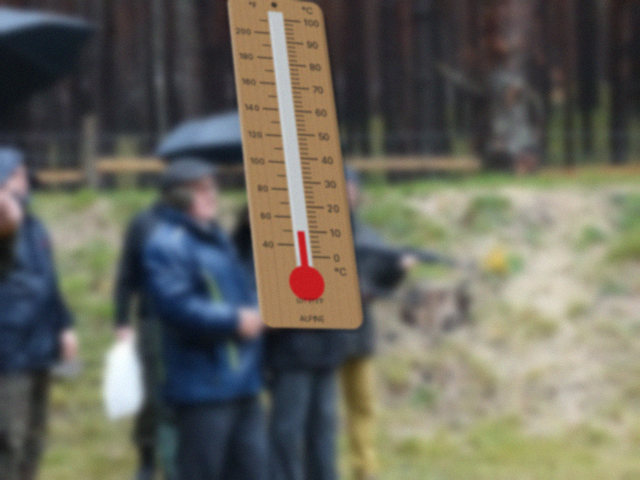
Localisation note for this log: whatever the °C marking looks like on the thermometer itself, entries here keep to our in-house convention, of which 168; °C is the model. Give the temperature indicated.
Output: 10; °C
